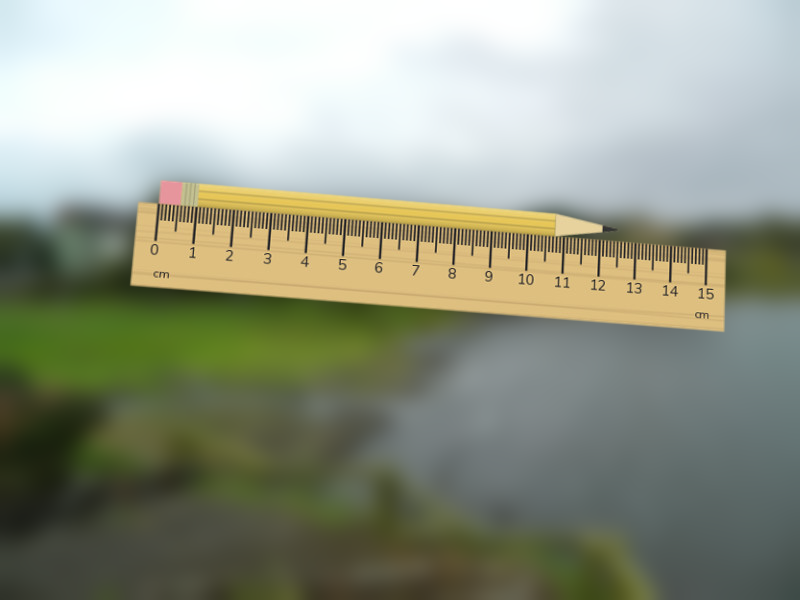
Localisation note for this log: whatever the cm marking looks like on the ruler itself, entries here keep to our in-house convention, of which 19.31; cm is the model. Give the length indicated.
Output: 12.5; cm
